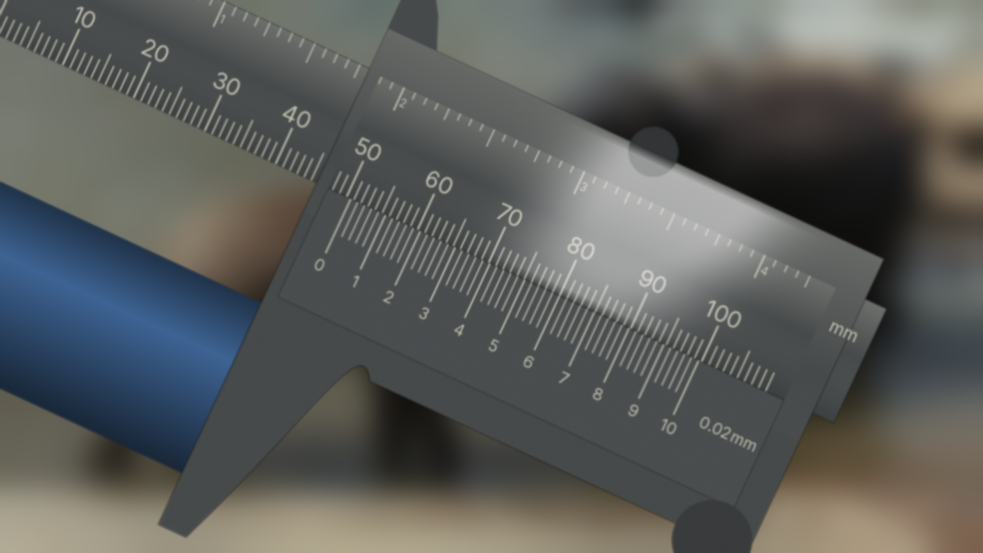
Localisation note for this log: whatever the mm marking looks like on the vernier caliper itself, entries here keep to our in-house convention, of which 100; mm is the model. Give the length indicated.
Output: 50.6; mm
